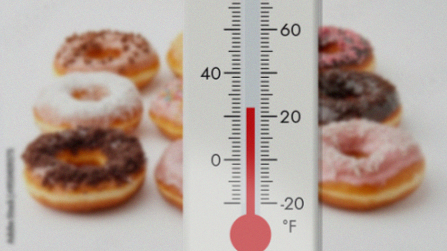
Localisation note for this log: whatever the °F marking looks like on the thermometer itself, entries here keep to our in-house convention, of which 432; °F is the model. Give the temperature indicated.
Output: 24; °F
